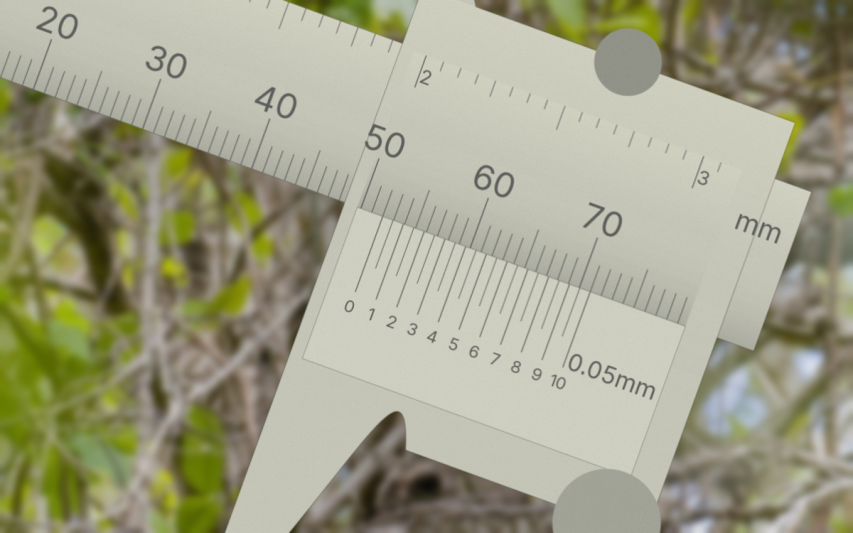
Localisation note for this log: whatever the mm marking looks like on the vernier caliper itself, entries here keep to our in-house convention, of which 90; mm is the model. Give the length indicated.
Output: 52.0; mm
